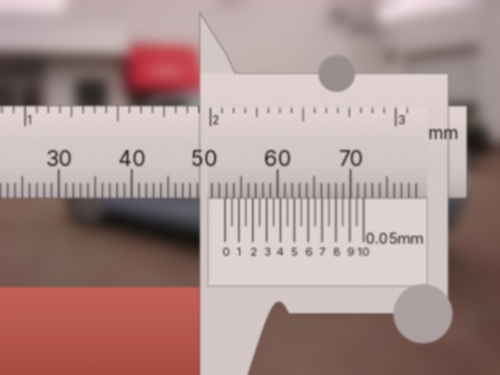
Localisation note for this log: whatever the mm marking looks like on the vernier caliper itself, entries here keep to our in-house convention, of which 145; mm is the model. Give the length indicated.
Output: 52.8; mm
